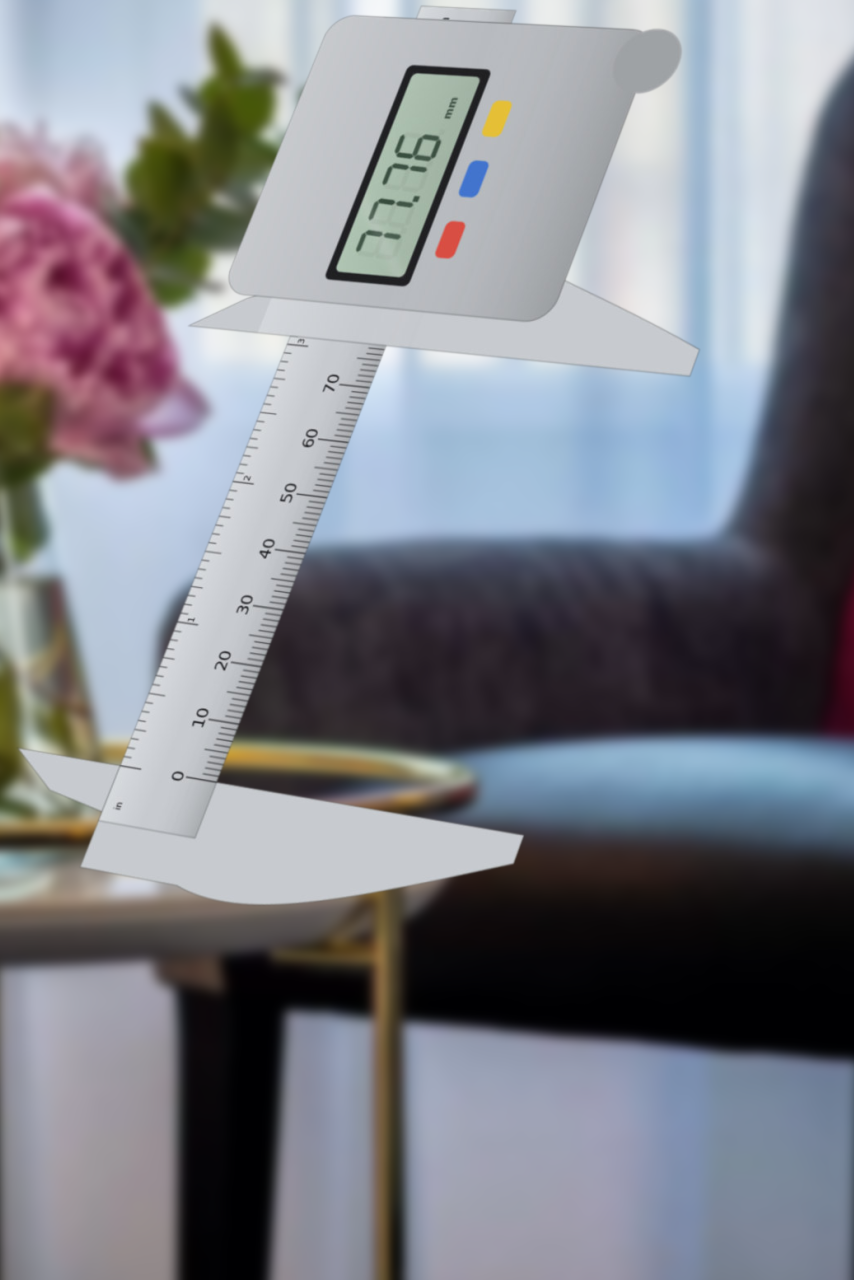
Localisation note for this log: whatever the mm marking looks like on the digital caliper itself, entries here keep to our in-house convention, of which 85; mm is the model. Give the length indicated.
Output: 77.76; mm
